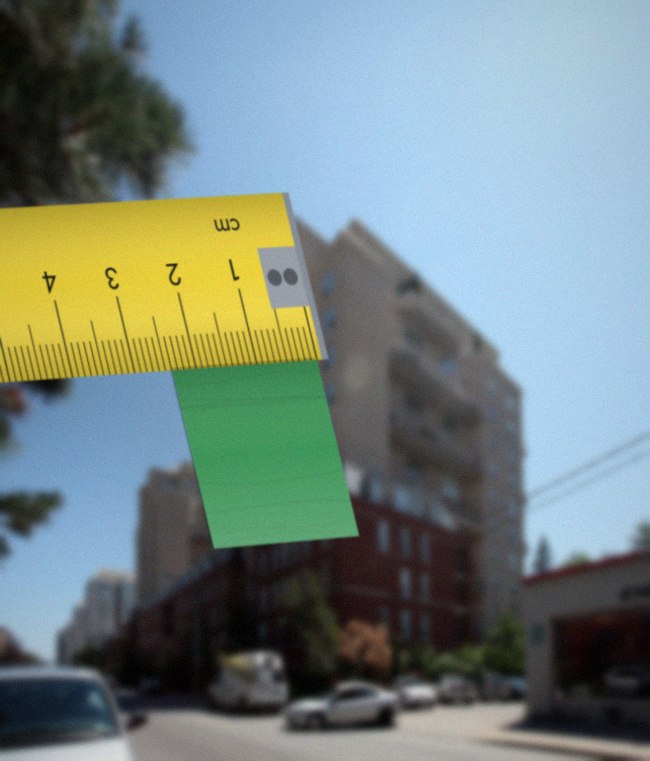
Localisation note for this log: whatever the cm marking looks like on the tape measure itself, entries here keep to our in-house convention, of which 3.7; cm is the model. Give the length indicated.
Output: 2.4; cm
